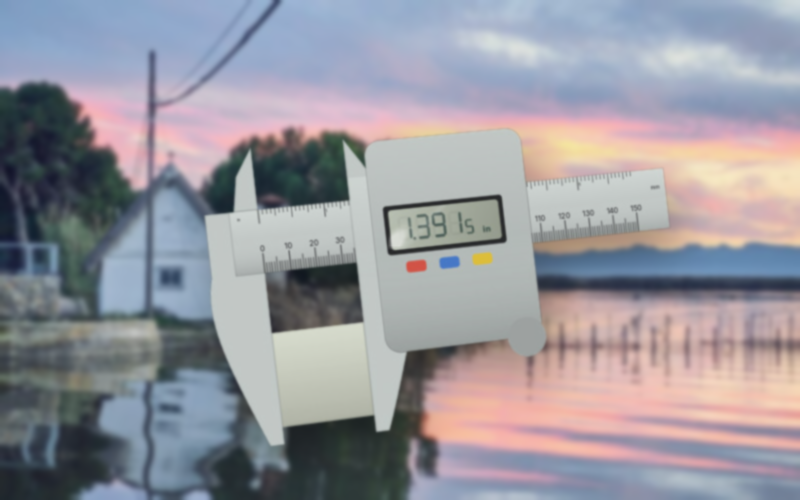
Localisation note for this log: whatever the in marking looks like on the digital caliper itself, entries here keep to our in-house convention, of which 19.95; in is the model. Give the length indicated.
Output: 1.3915; in
